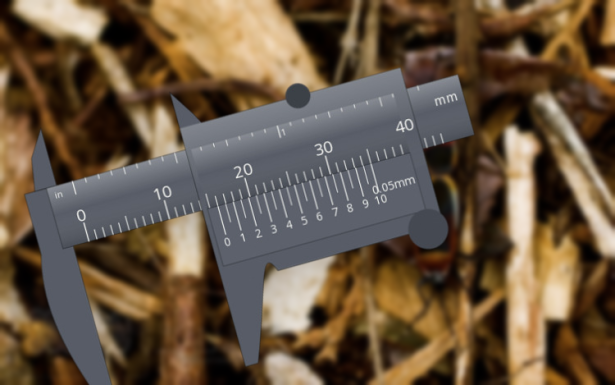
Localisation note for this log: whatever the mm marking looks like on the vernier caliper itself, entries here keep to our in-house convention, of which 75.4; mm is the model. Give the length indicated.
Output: 16.0; mm
